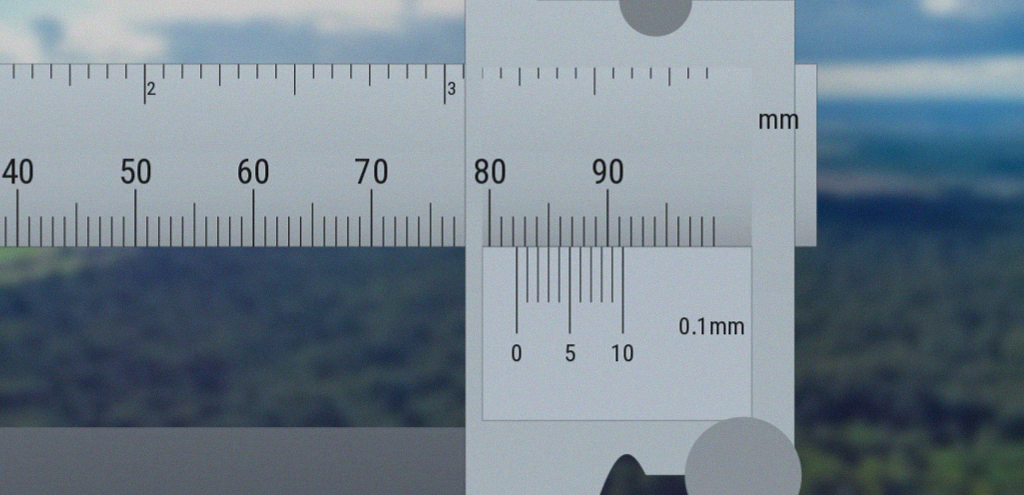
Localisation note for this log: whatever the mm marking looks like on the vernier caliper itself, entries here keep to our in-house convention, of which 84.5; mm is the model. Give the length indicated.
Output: 82.3; mm
